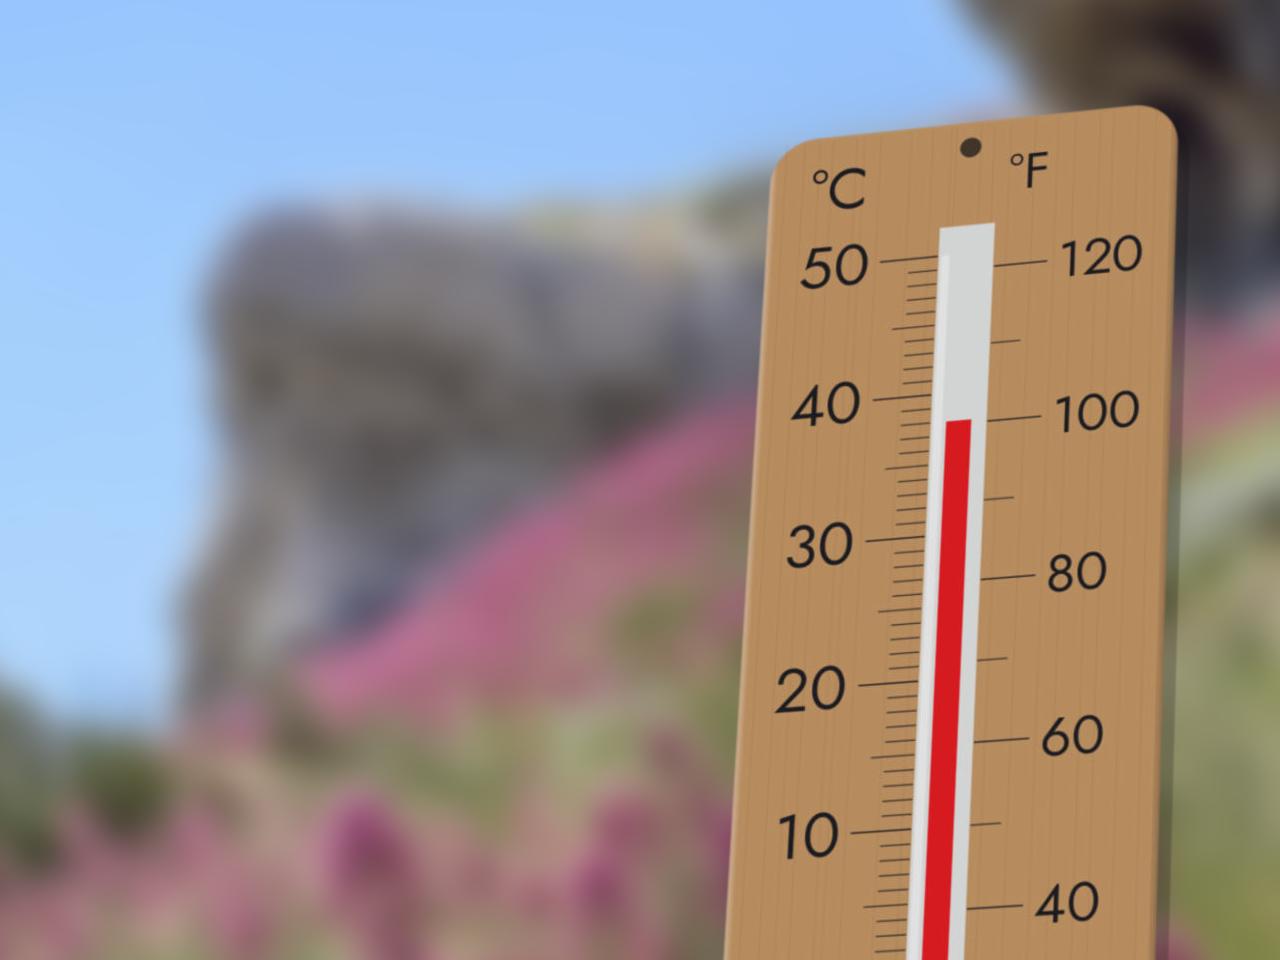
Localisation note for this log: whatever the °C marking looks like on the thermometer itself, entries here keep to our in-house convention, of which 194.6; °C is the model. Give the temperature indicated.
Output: 38; °C
